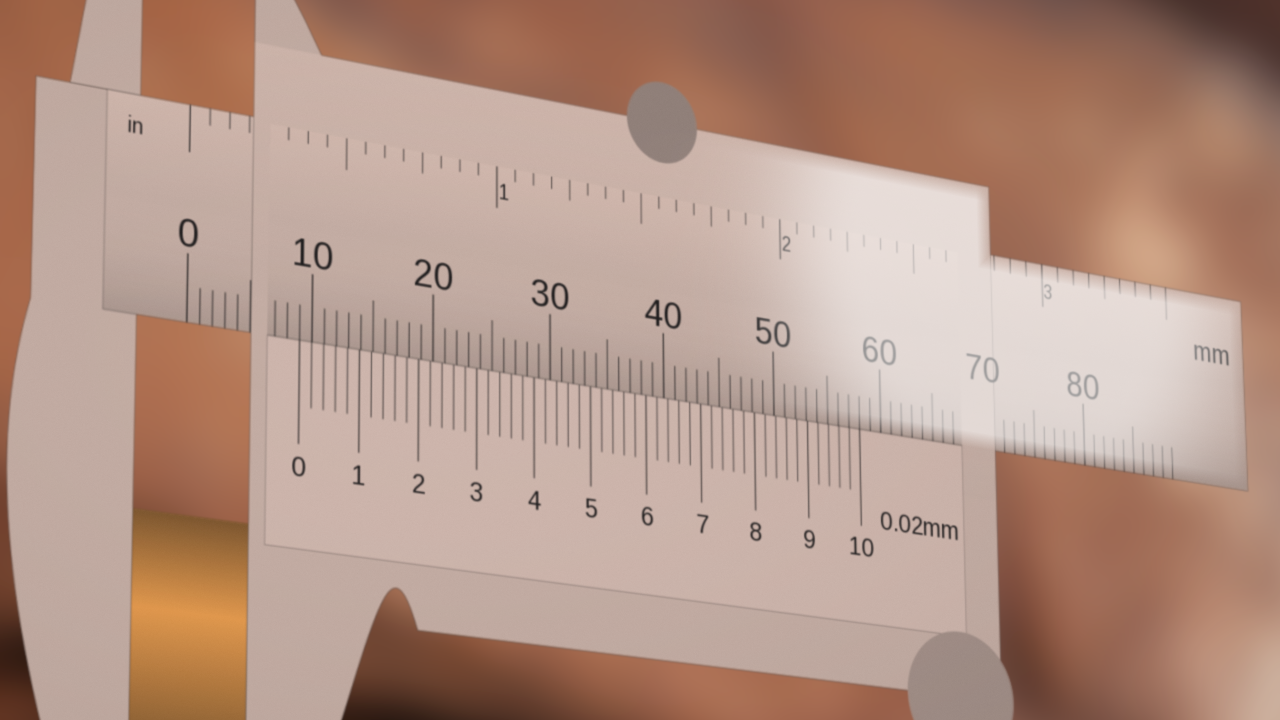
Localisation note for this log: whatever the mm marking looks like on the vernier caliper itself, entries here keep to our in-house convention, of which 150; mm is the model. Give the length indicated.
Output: 9.0; mm
